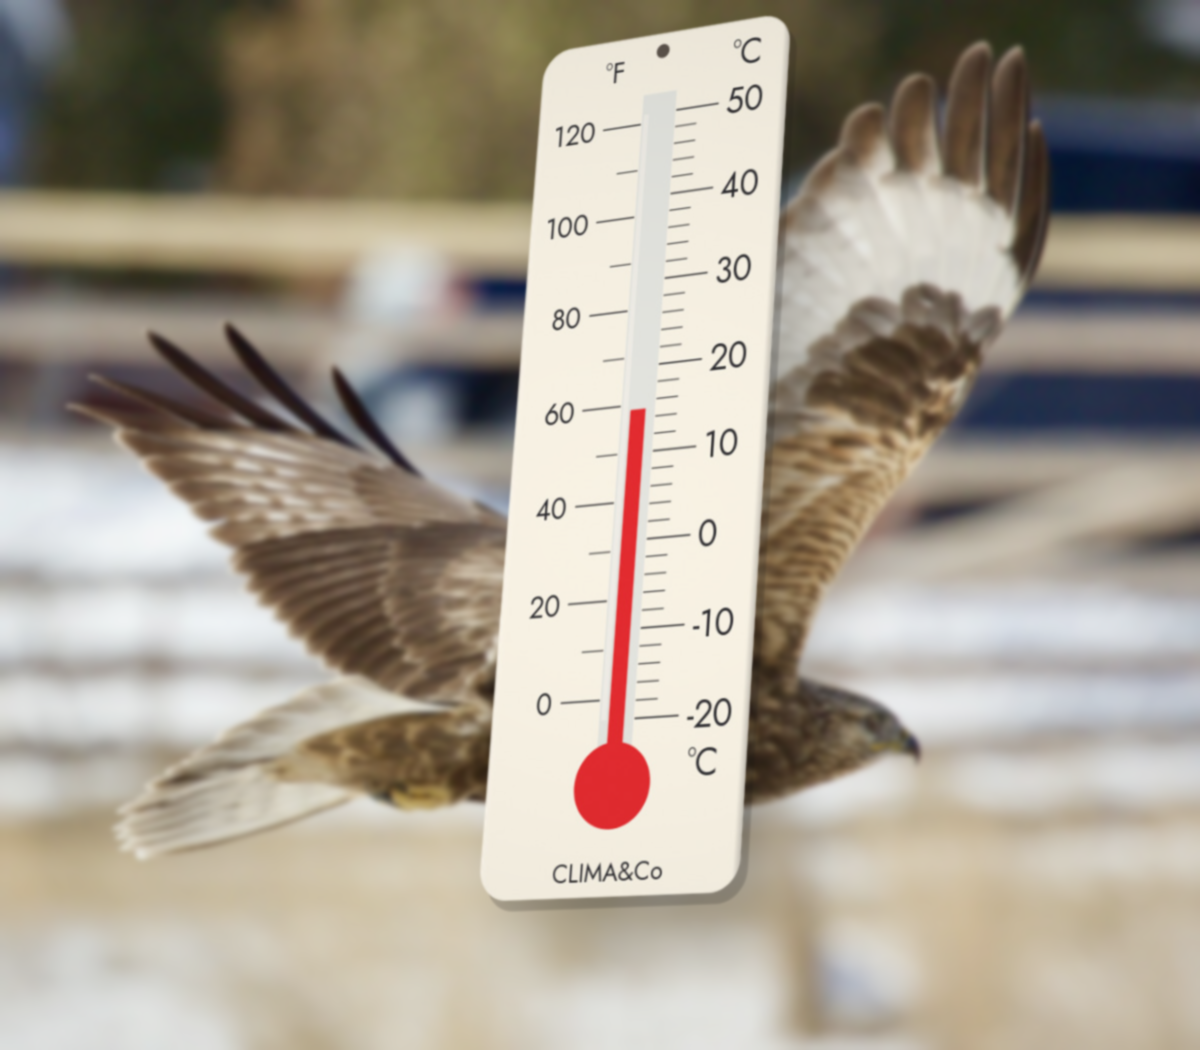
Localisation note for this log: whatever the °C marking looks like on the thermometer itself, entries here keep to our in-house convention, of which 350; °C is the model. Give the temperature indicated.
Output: 15; °C
